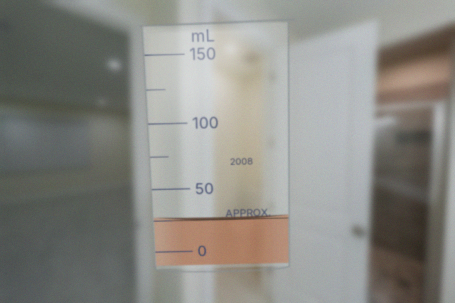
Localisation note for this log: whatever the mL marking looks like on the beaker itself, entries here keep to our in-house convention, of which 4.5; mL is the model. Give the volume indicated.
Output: 25; mL
